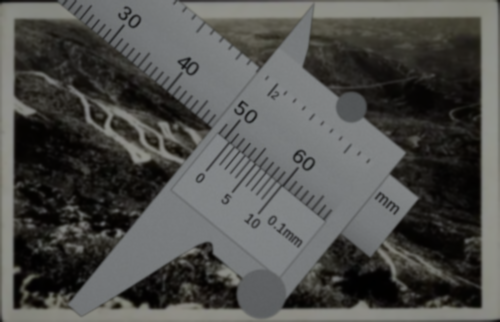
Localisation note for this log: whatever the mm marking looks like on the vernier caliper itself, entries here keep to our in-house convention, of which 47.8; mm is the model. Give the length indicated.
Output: 50.8; mm
